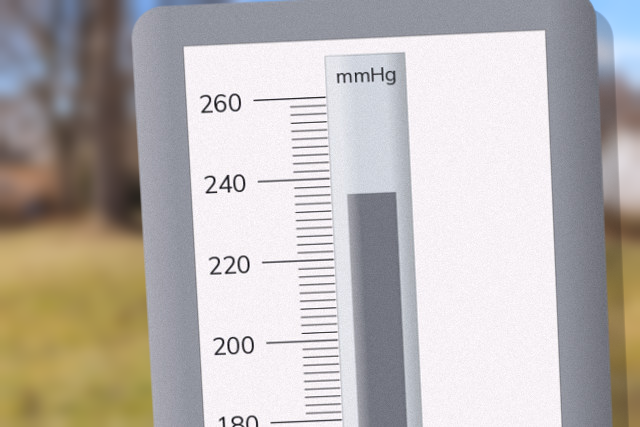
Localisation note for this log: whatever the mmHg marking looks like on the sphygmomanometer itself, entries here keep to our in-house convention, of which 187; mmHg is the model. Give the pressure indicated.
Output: 236; mmHg
